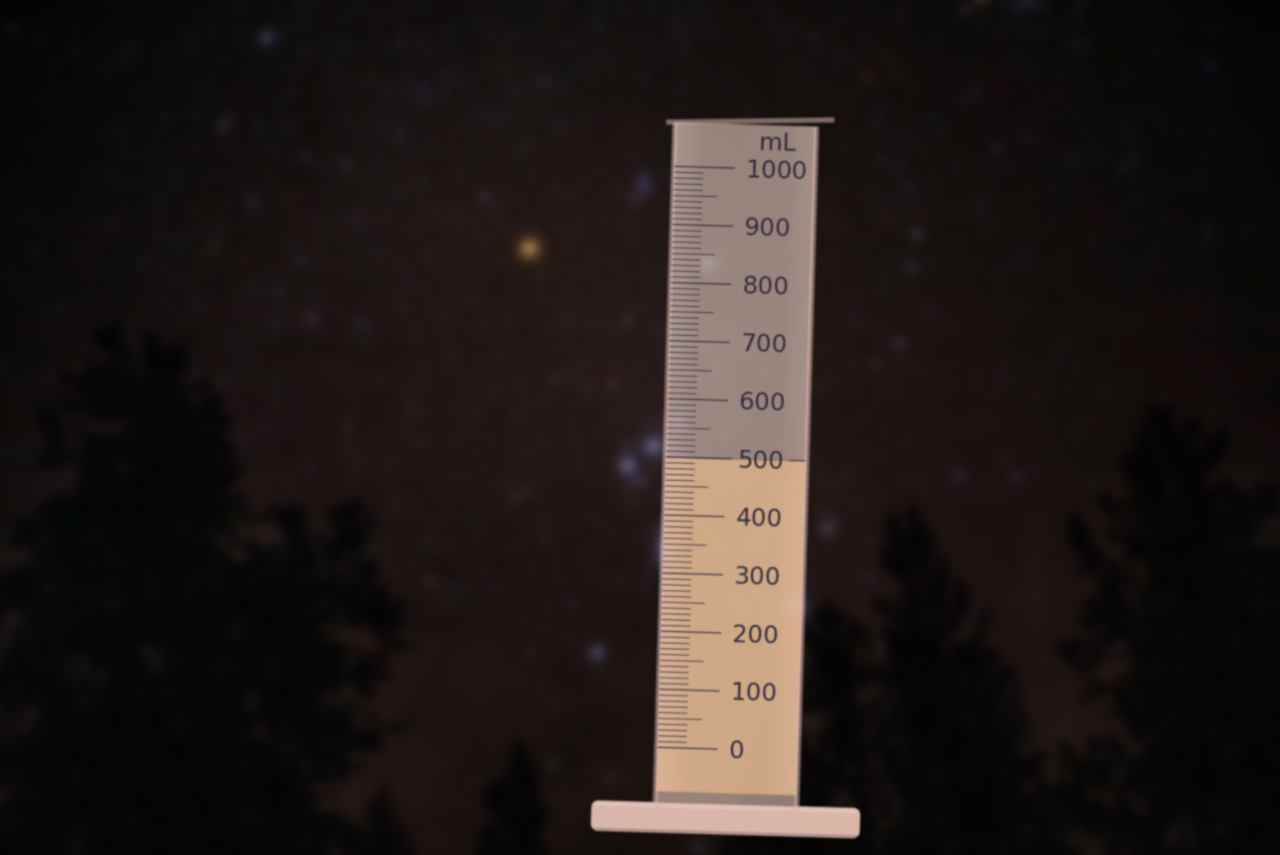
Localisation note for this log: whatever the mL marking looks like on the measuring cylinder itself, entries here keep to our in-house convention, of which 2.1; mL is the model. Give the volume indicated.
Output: 500; mL
